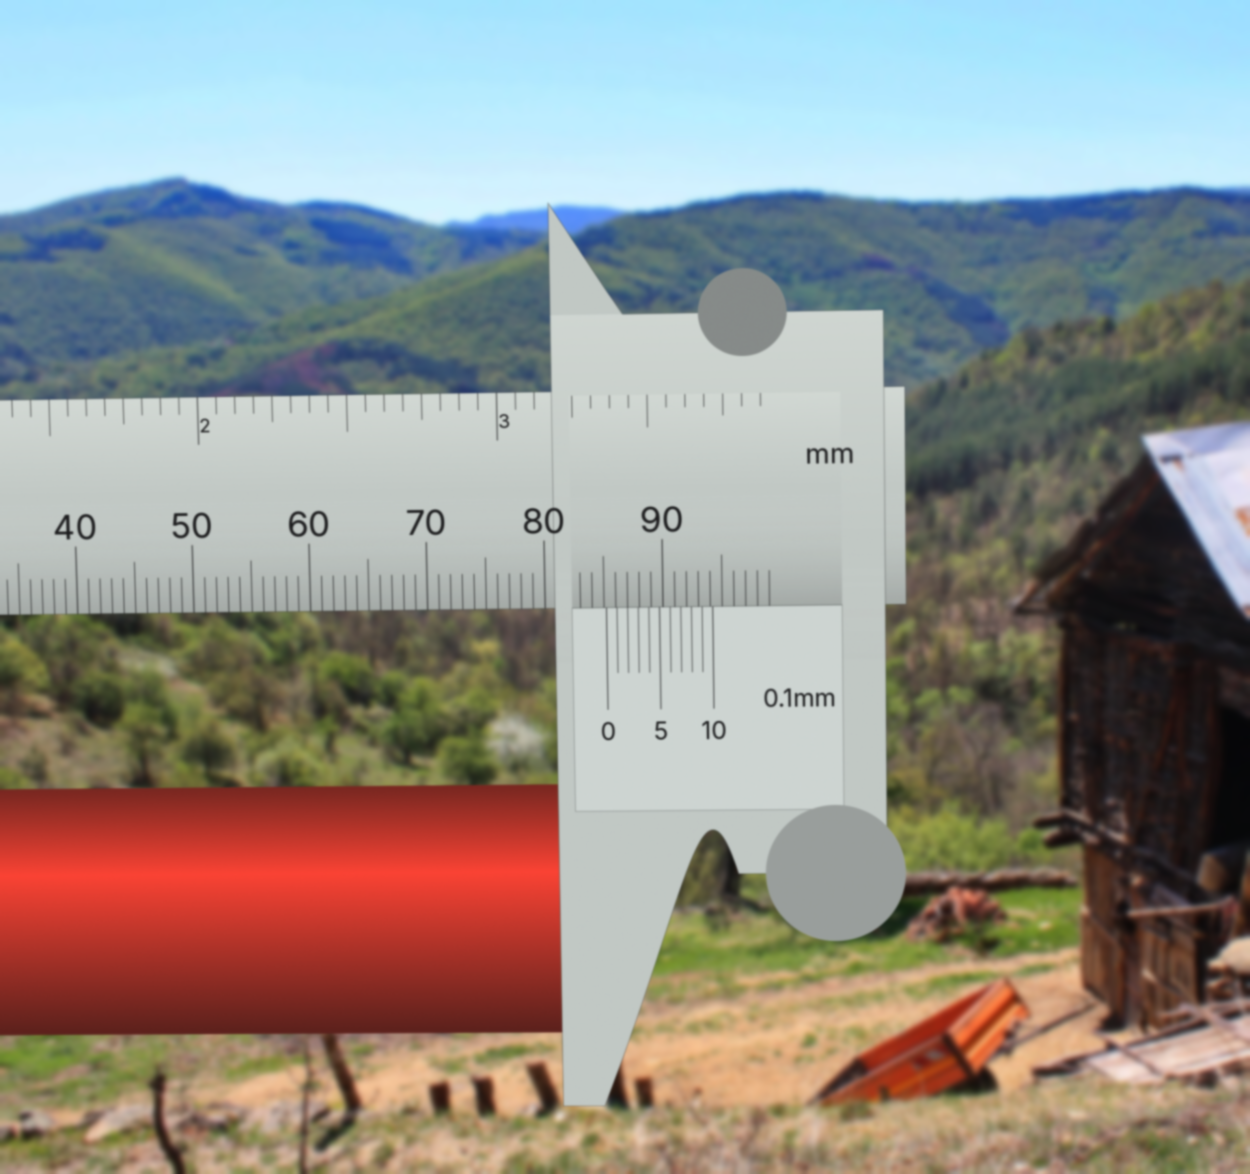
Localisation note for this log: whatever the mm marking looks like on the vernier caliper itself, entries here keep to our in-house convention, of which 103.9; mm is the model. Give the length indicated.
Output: 85.2; mm
